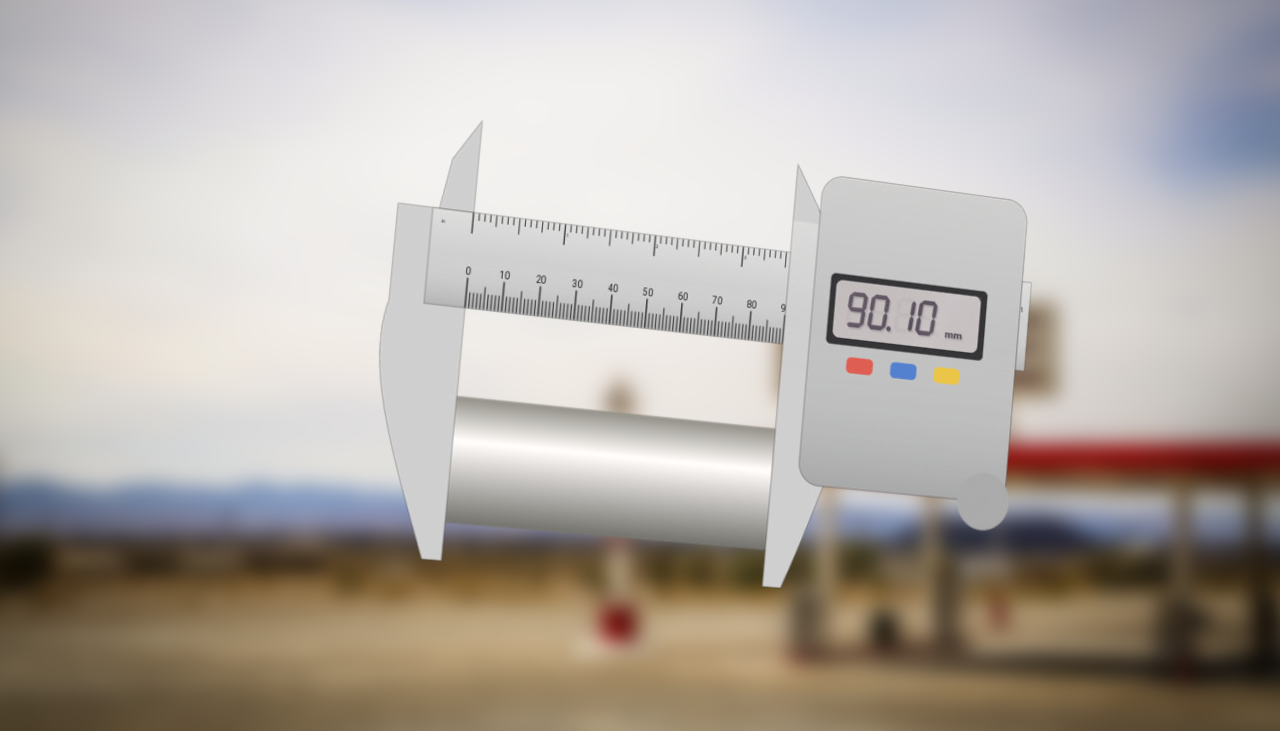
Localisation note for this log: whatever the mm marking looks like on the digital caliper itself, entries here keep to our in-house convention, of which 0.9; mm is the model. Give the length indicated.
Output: 90.10; mm
